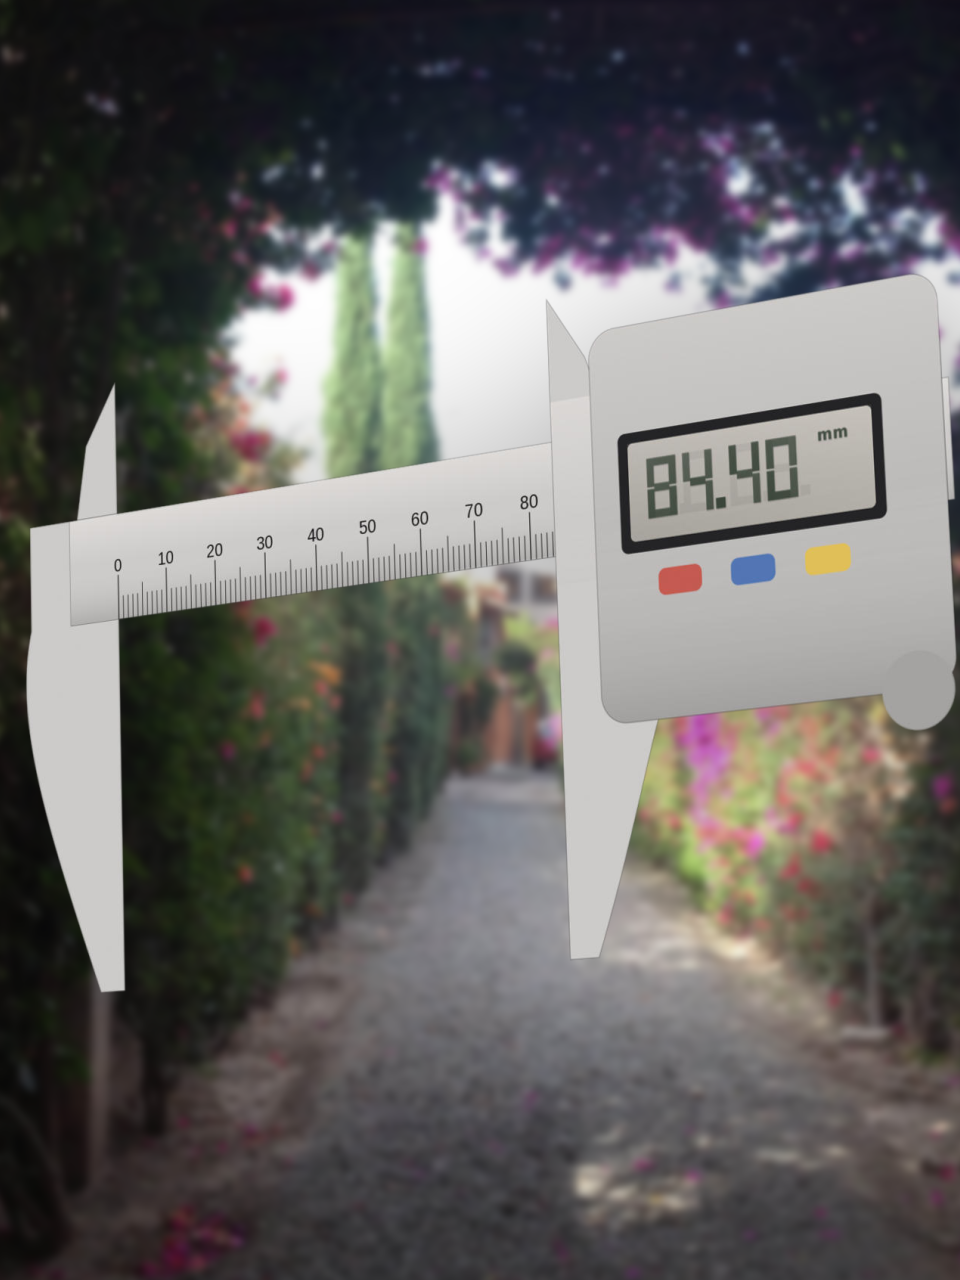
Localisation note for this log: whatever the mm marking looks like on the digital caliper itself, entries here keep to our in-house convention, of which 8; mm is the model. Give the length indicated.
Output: 84.40; mm
